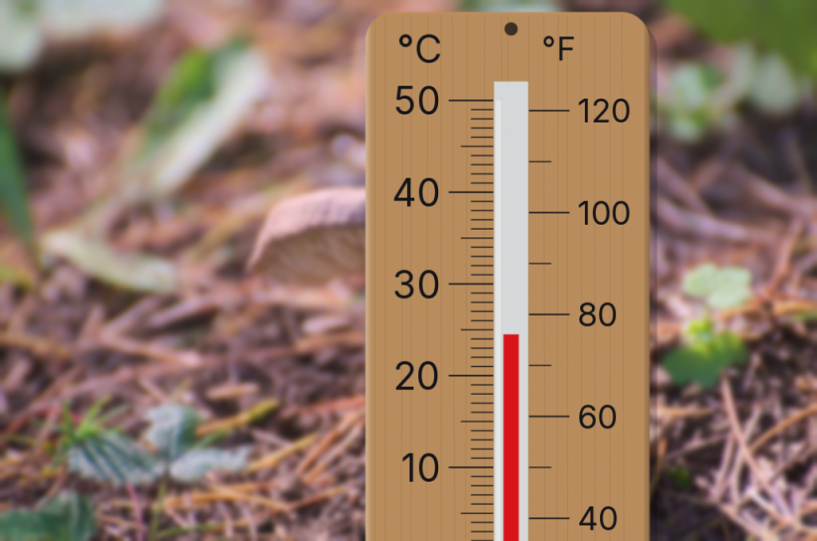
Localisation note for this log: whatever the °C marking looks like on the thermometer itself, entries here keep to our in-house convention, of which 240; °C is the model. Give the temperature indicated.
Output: 24.5; °C
